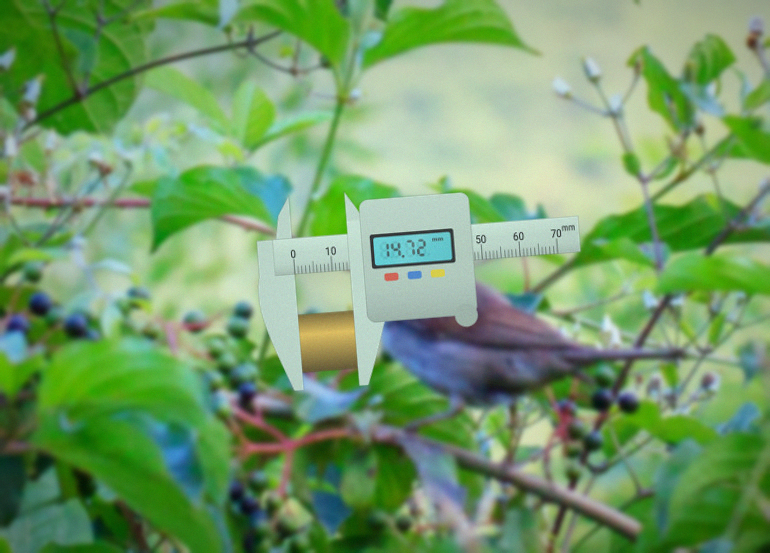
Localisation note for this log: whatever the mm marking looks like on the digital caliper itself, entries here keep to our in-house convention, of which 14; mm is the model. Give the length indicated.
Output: 14.72; mm
